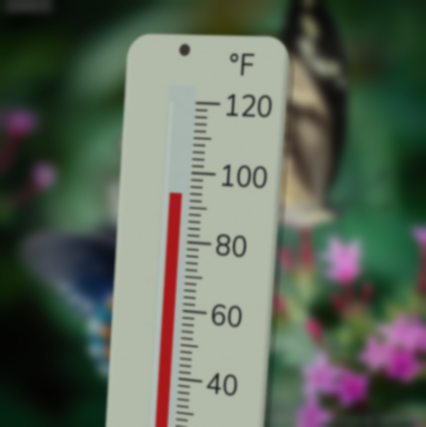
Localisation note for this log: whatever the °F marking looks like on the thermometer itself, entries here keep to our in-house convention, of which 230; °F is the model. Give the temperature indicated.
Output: 94; °F
